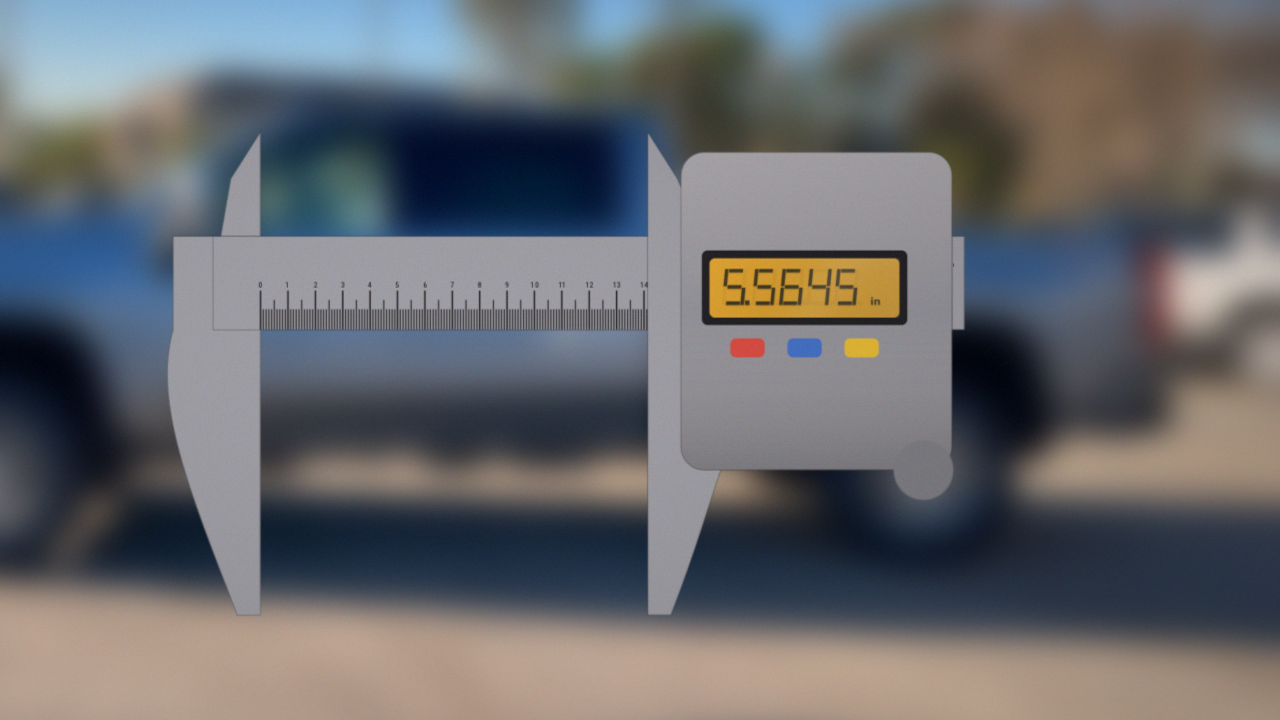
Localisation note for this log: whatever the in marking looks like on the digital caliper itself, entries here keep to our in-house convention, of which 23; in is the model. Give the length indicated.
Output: 5.5645; in
